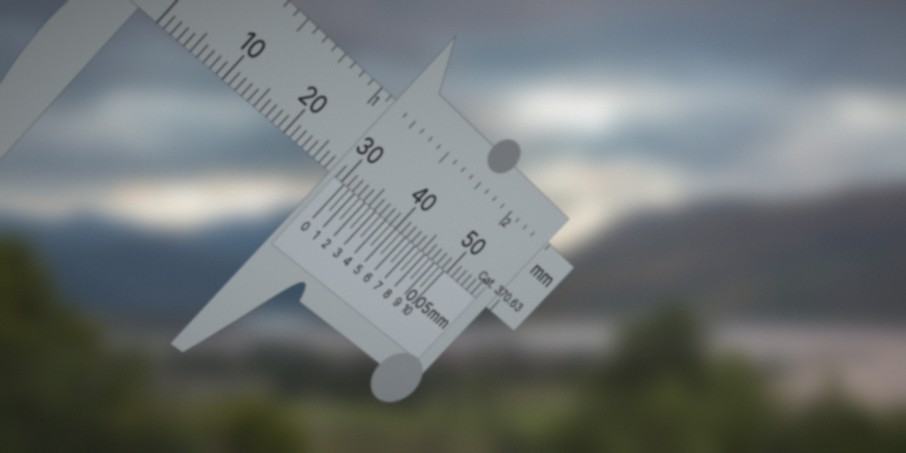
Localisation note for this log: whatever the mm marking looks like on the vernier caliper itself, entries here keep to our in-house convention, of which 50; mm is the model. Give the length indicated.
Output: 30.5; mm
